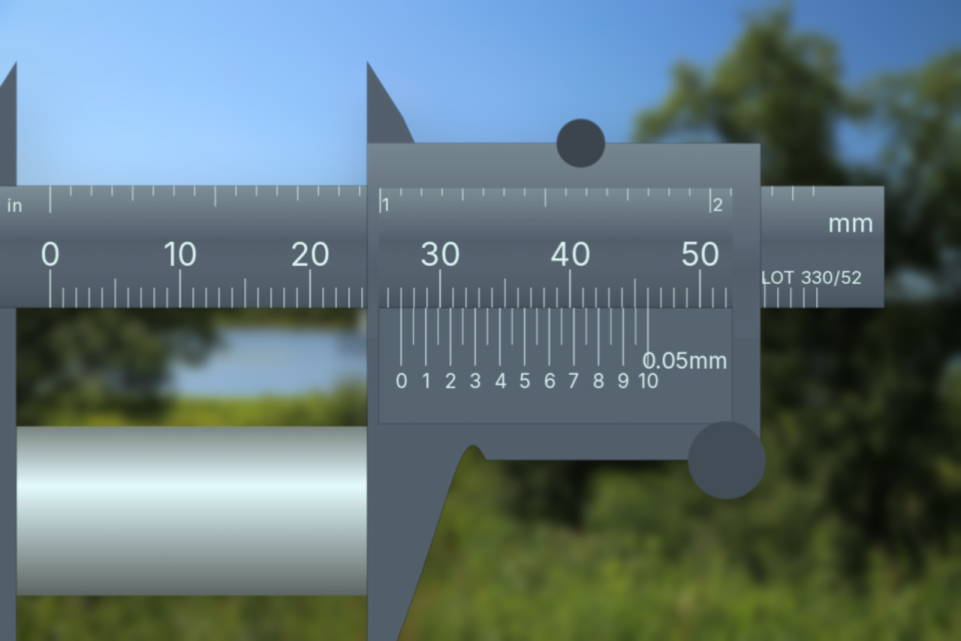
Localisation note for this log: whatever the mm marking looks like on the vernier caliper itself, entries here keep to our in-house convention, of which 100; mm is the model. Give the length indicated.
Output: 27.0; mm
